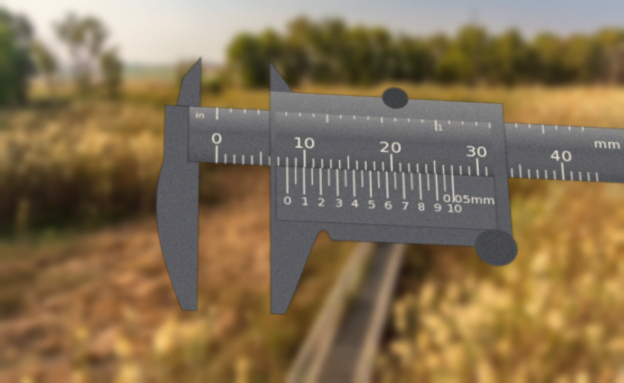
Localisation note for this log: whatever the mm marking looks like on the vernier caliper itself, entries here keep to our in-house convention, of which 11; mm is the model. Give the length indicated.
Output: 8.0; mm
